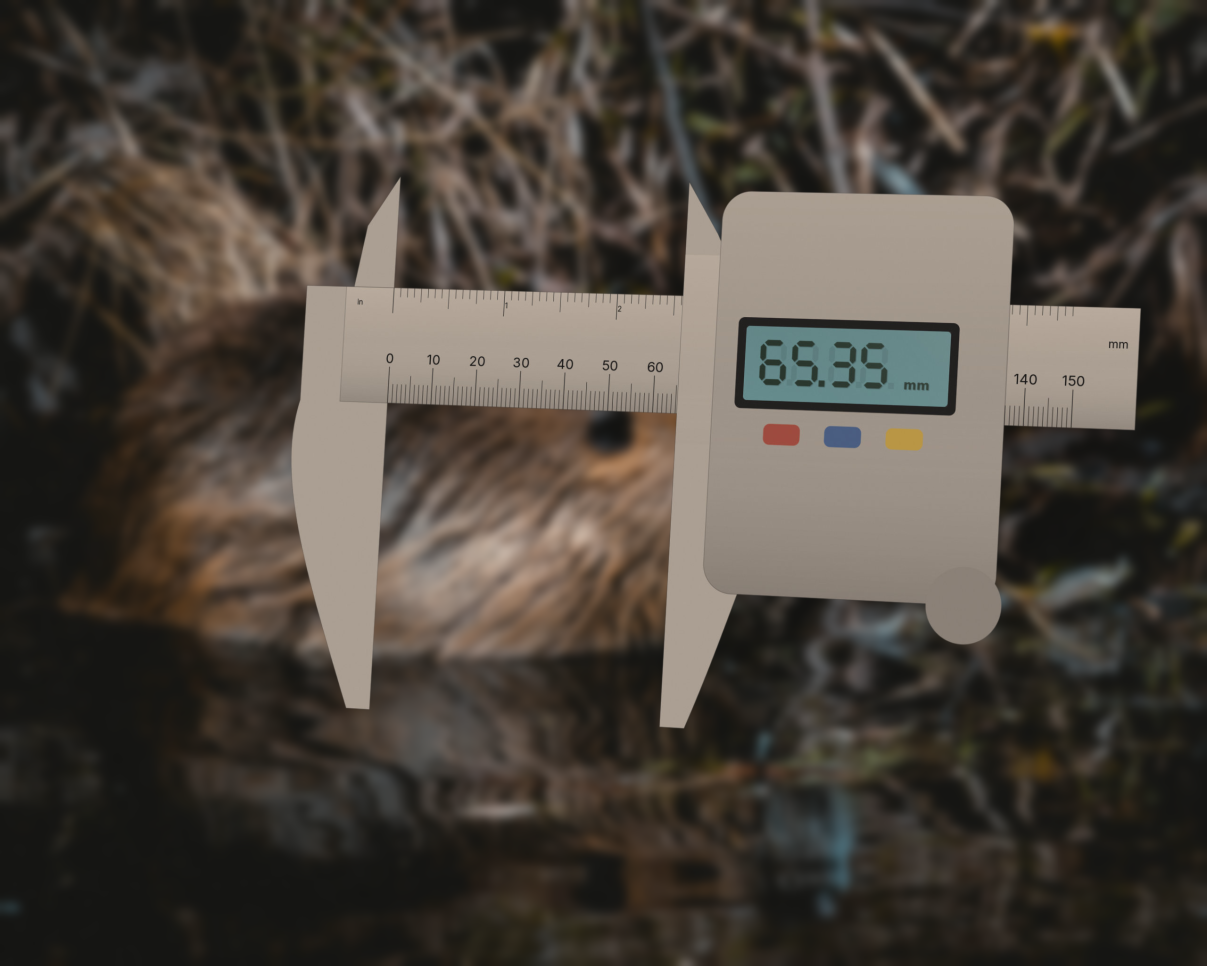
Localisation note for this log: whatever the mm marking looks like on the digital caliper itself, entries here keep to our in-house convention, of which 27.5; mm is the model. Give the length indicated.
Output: 65.35; mm
